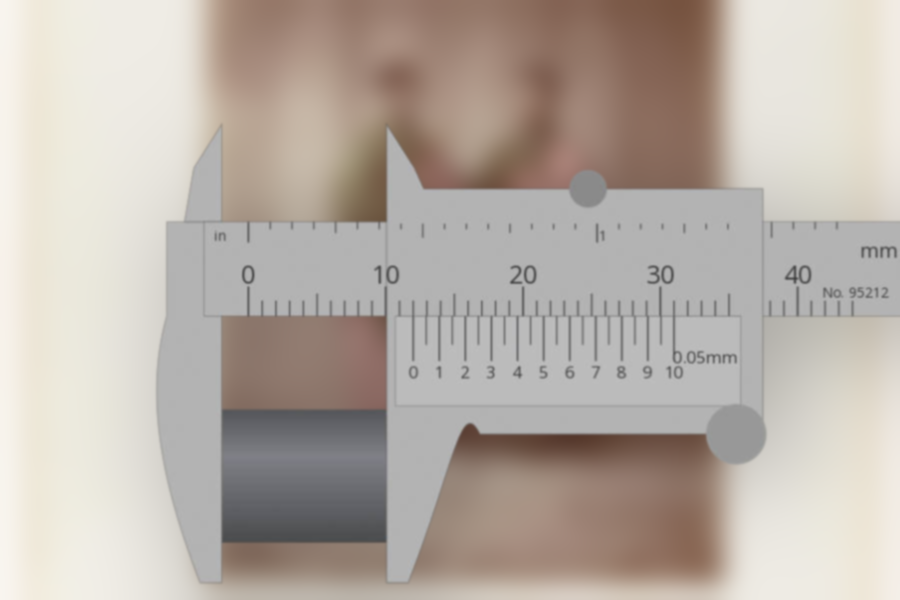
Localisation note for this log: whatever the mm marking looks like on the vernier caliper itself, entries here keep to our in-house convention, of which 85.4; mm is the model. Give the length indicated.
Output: 12.0; mm
